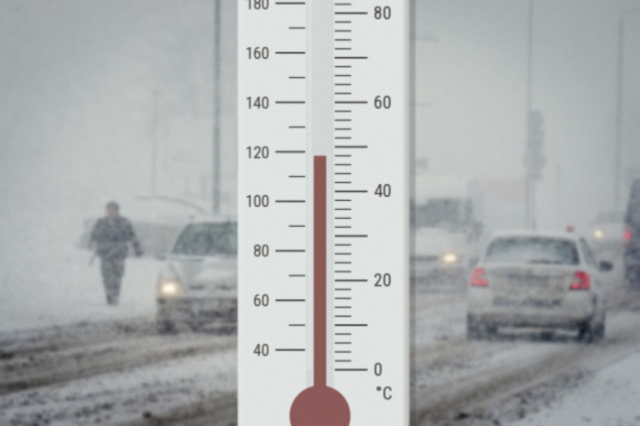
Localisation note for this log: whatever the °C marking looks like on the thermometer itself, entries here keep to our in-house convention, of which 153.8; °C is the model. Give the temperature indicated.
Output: 48; °C
